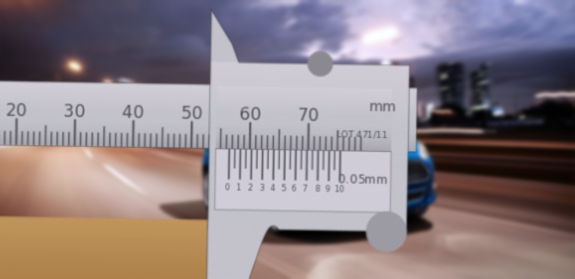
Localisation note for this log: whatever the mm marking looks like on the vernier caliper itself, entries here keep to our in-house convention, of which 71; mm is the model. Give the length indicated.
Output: 56.5; mm
